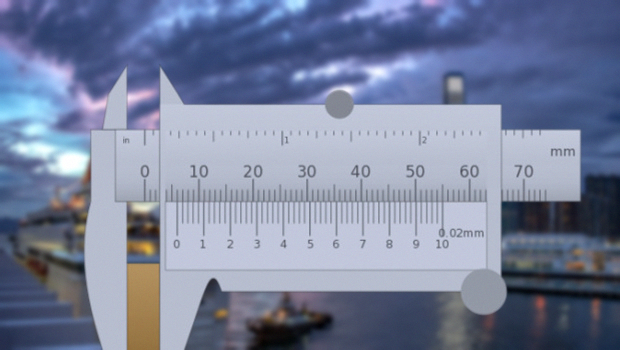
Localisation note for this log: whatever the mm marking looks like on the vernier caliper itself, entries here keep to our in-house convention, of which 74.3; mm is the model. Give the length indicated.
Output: 6.0; mm
